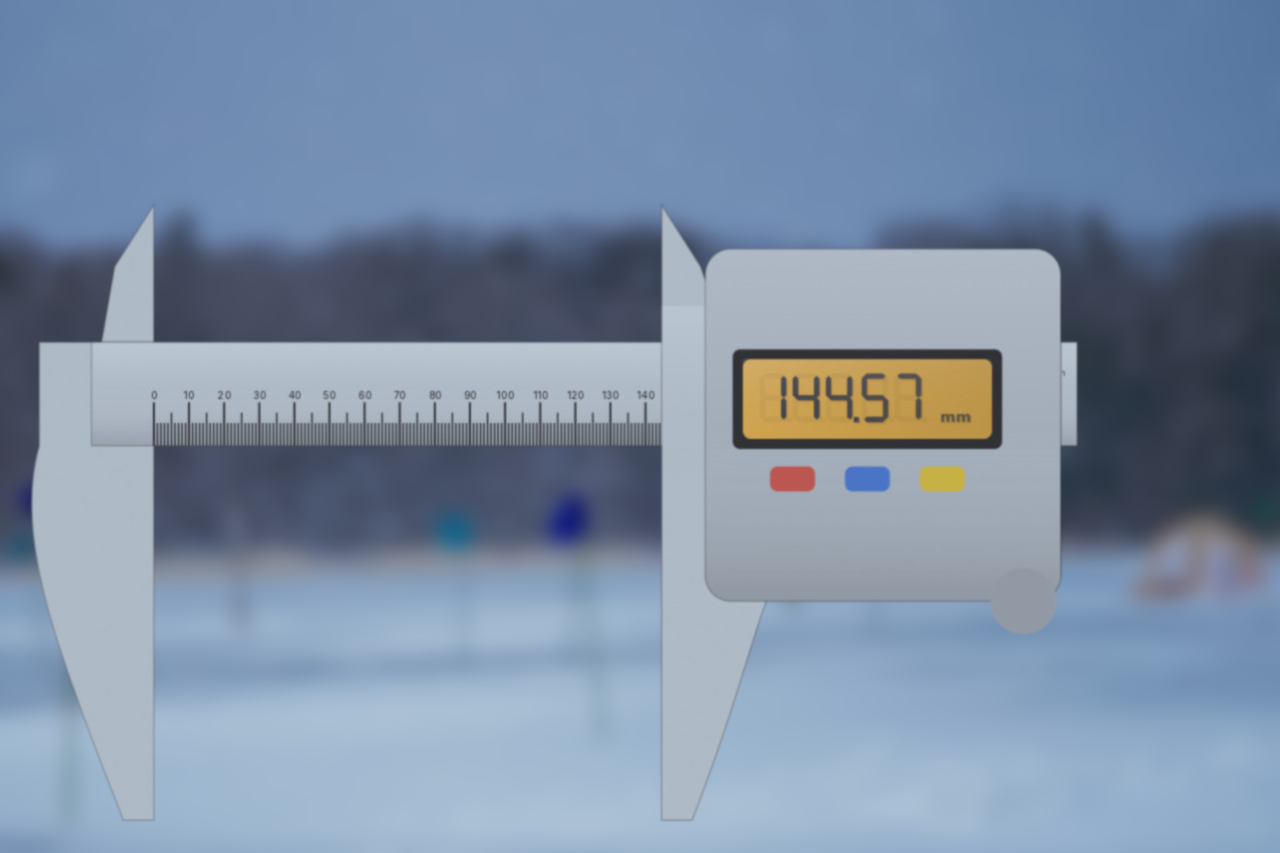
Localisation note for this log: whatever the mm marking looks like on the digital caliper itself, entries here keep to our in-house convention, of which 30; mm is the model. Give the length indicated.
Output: 144.57; mm
